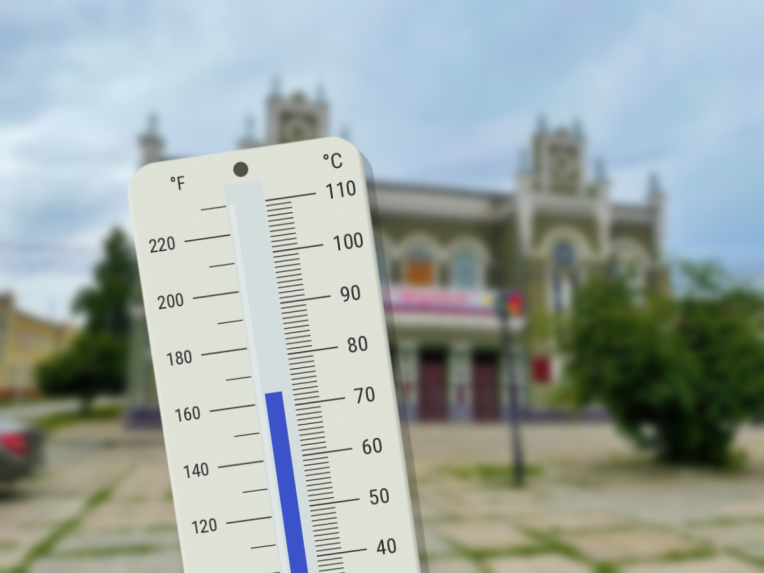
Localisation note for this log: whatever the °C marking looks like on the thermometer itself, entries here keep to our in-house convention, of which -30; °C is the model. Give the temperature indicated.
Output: 73; °C
